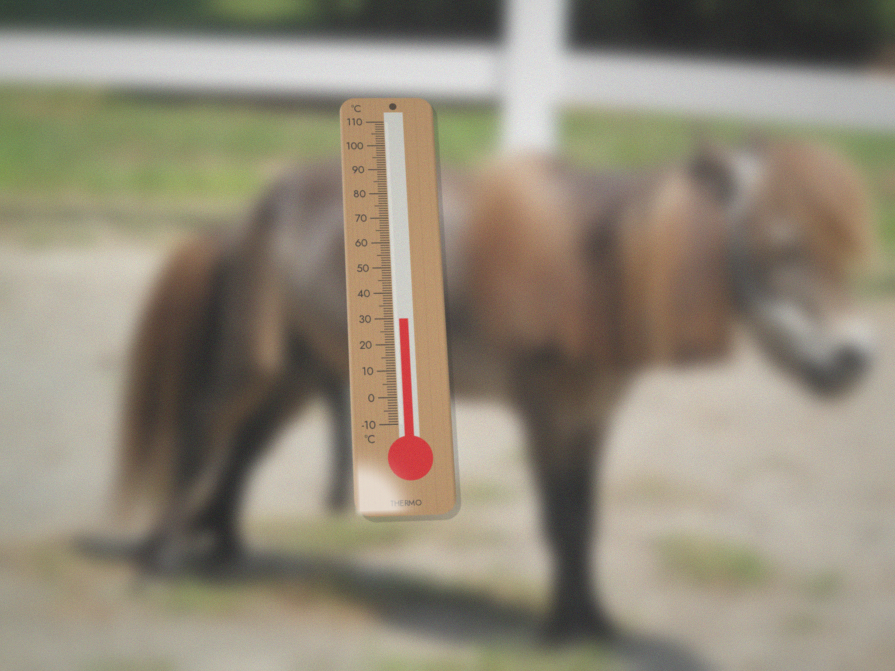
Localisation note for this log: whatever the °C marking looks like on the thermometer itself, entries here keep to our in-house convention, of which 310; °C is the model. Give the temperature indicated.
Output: 30; °C
